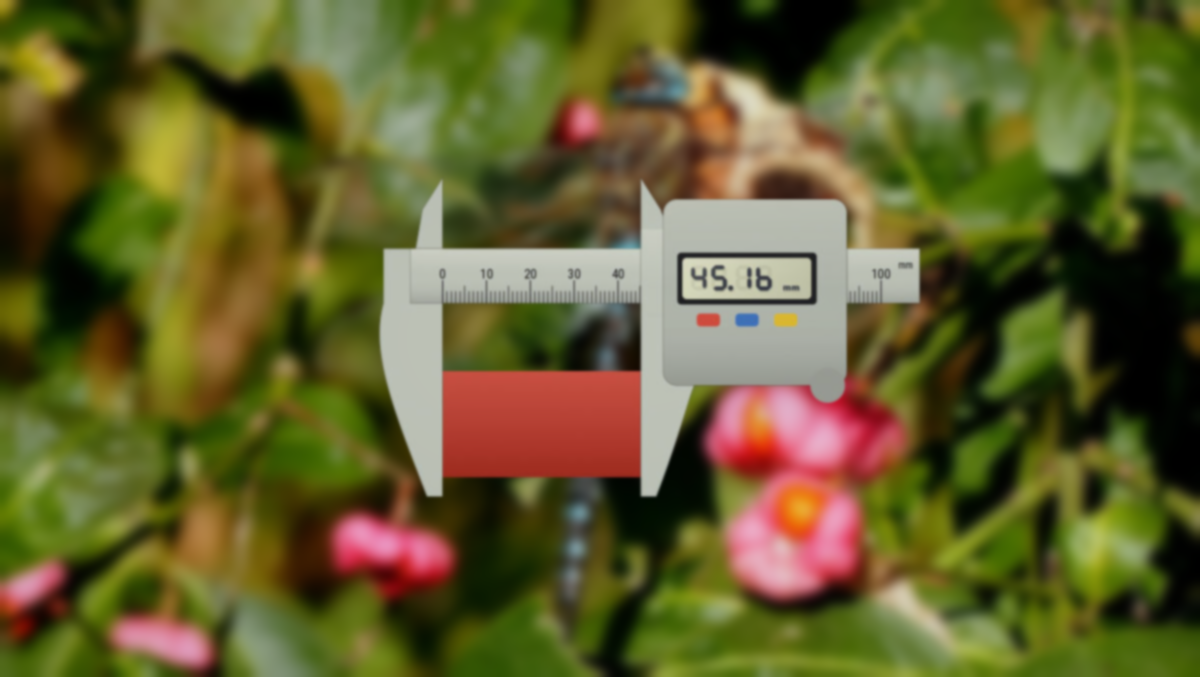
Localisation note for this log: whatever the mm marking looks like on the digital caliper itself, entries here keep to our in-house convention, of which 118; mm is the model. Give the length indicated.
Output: 45.16; mm
